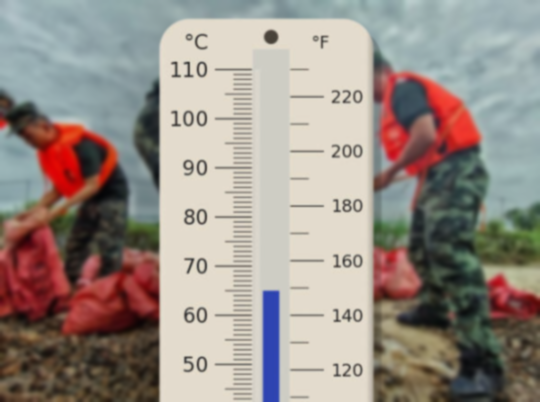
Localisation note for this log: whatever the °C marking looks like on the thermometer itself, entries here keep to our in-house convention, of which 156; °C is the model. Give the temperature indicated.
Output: 65; °C
